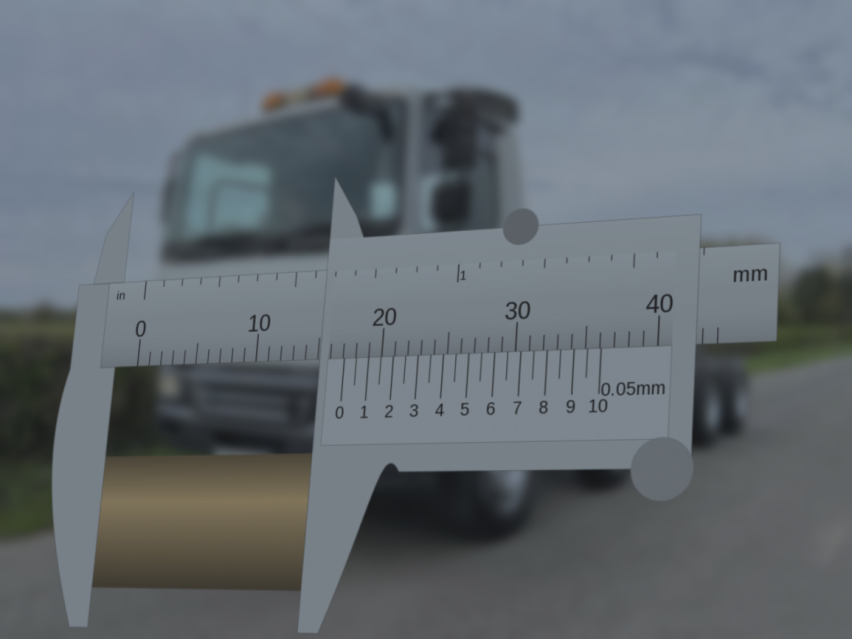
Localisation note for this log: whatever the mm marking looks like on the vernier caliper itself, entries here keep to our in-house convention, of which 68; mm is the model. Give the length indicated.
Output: 17.1; mm
